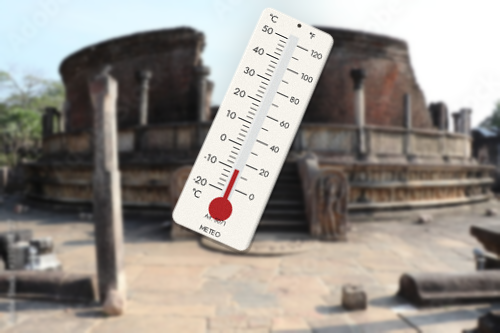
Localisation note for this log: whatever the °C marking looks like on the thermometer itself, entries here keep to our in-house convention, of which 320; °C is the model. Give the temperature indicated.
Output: -10; °C
